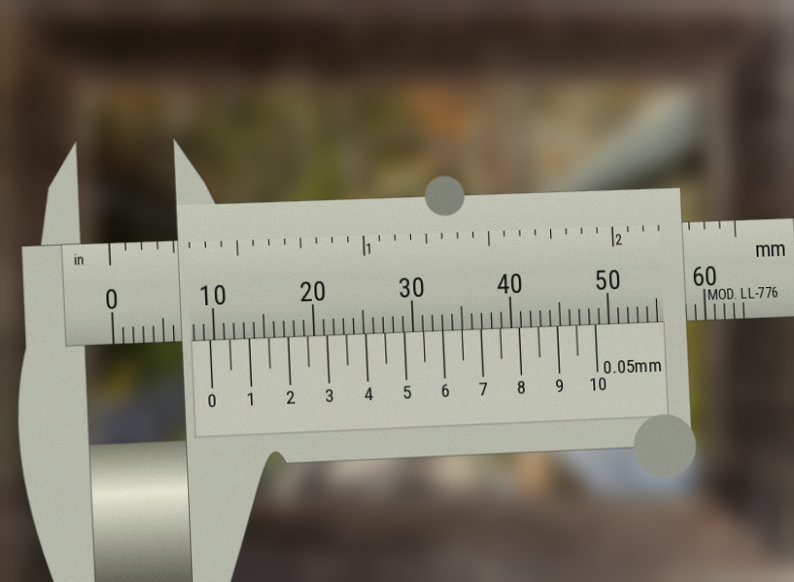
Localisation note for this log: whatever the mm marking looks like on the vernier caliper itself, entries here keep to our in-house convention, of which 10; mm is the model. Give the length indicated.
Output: 9.6; mm
